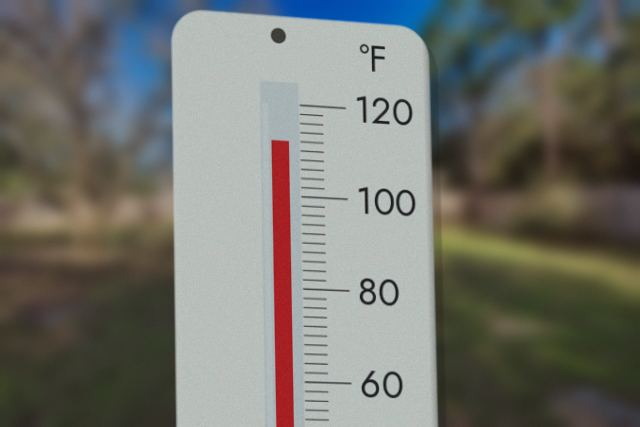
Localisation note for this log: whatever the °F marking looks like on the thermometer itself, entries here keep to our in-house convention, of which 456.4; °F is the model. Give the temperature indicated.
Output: 112; °F
